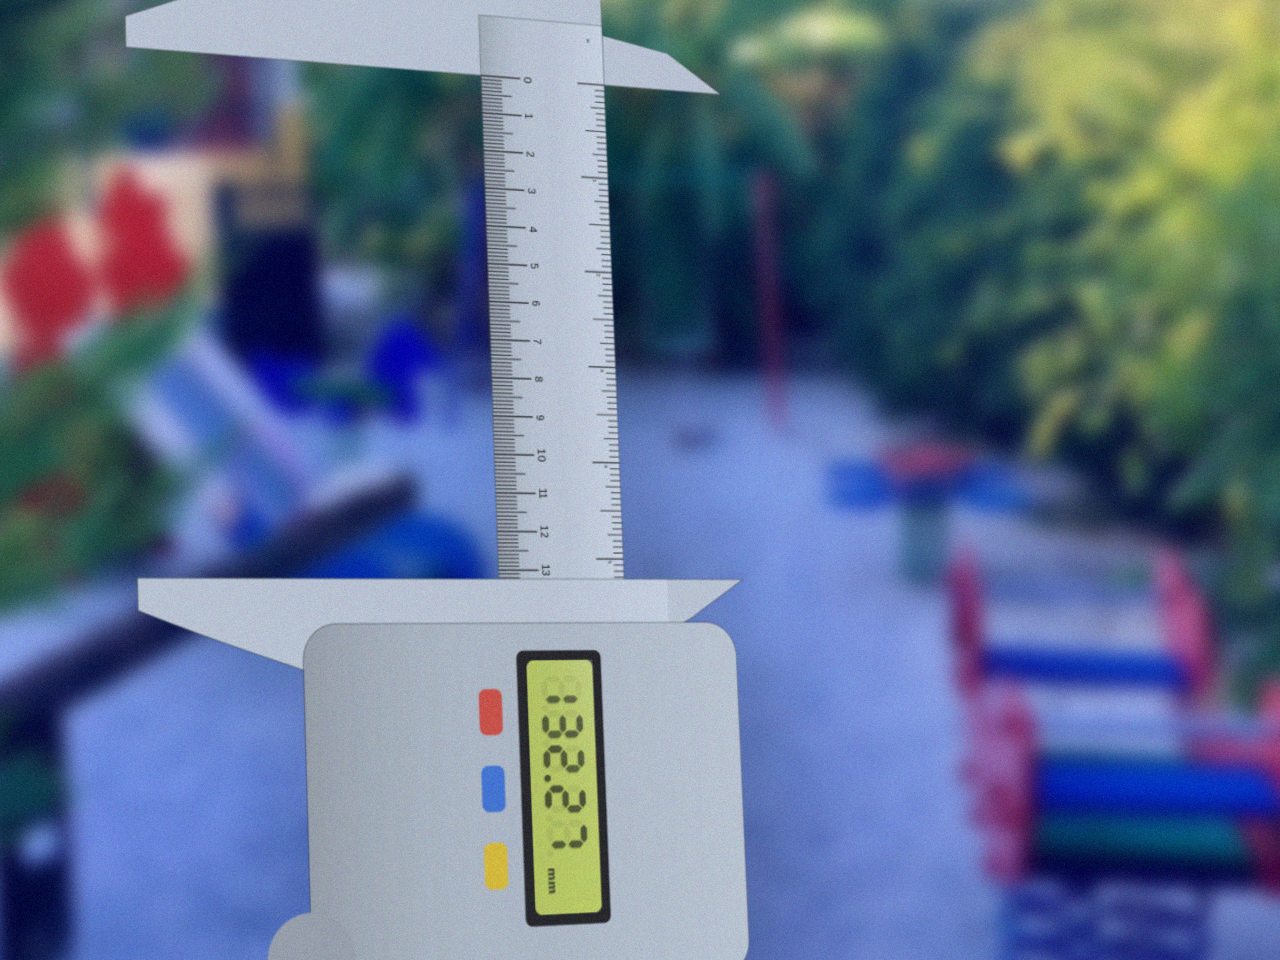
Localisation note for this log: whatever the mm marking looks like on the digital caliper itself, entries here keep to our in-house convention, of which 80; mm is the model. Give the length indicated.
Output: 132.27; mm
